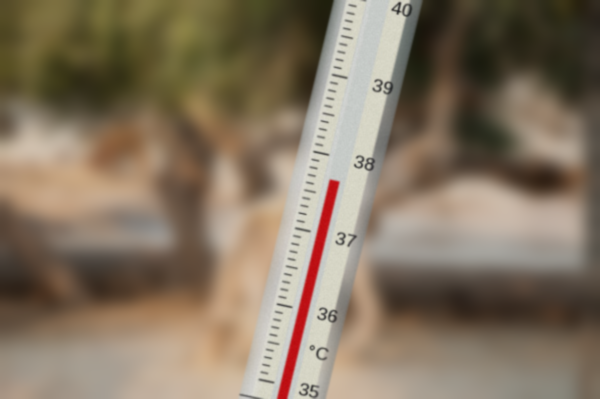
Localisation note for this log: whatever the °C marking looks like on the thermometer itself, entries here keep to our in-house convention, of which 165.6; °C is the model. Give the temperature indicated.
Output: 37.7; °C
